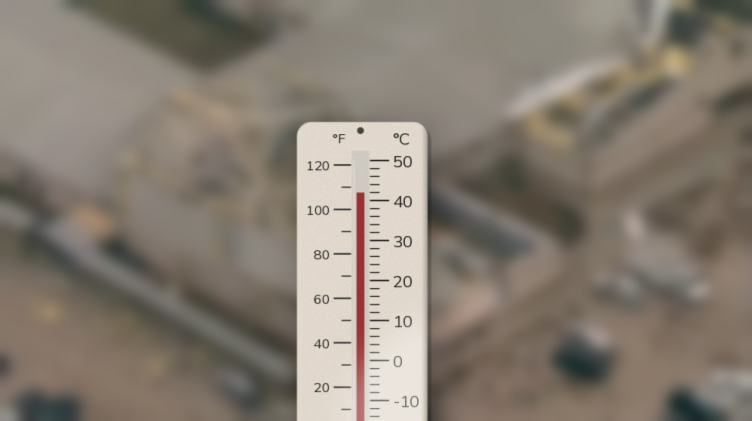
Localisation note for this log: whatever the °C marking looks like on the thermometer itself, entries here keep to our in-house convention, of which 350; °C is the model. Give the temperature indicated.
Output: 42; °C
